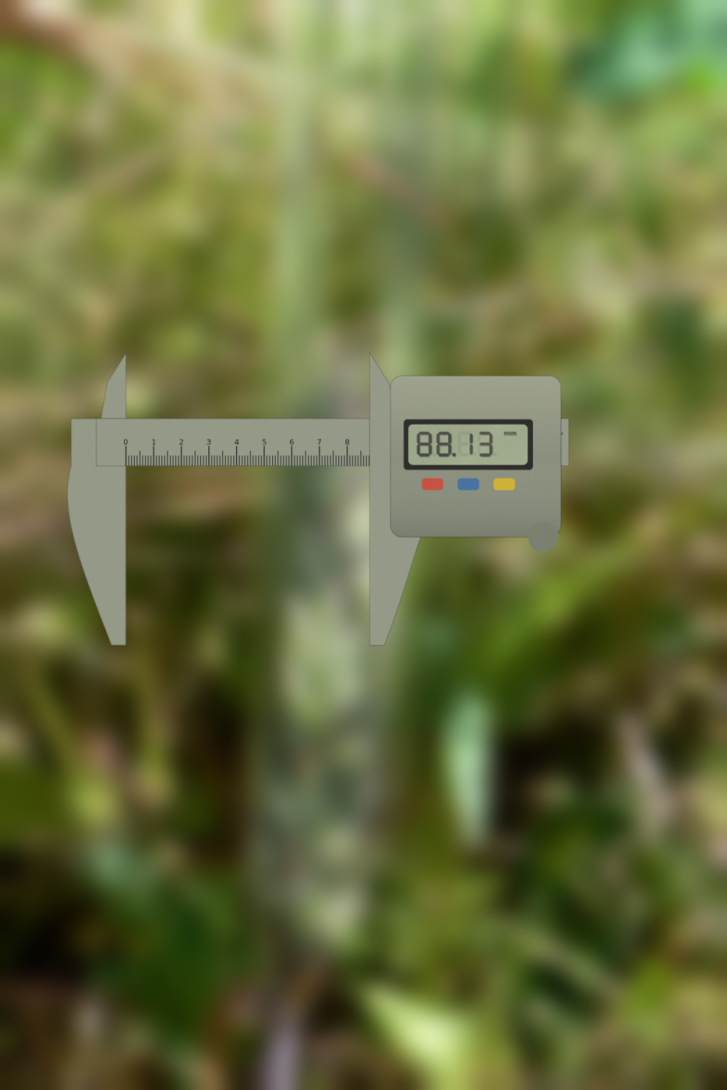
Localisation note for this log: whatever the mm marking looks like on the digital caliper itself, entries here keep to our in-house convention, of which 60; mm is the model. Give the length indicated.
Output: 88.13; mm
